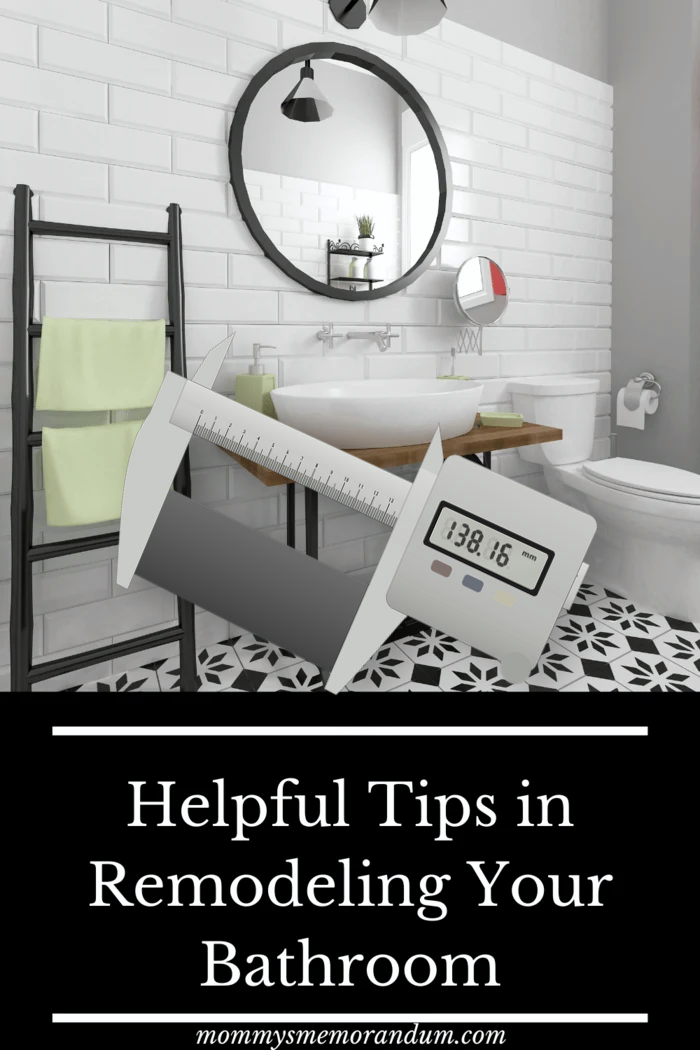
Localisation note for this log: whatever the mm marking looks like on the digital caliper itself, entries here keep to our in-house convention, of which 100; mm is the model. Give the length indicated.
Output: 138.16; mm
